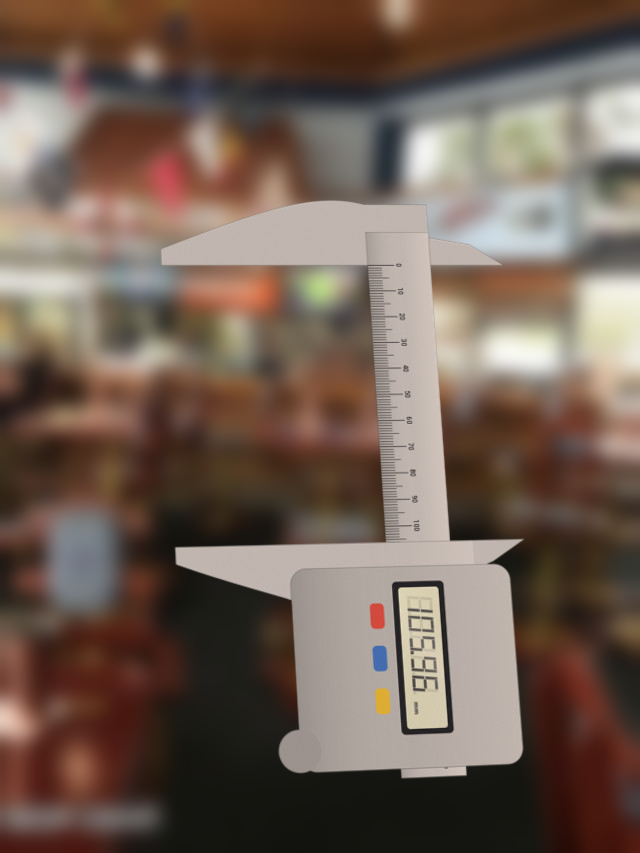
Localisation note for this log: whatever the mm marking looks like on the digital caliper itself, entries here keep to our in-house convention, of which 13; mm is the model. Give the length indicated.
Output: 105.96; mm
